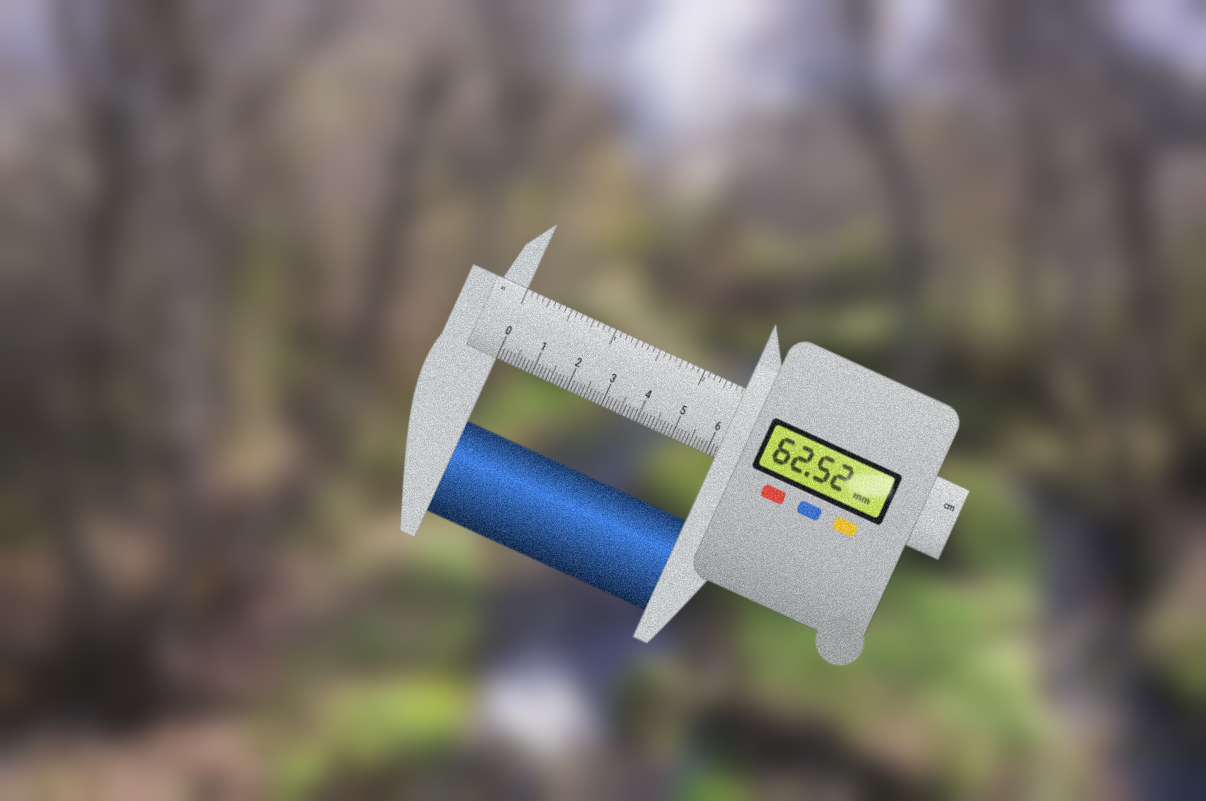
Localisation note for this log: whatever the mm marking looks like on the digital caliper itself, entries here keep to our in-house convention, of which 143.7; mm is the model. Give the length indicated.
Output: 62.52; mm
